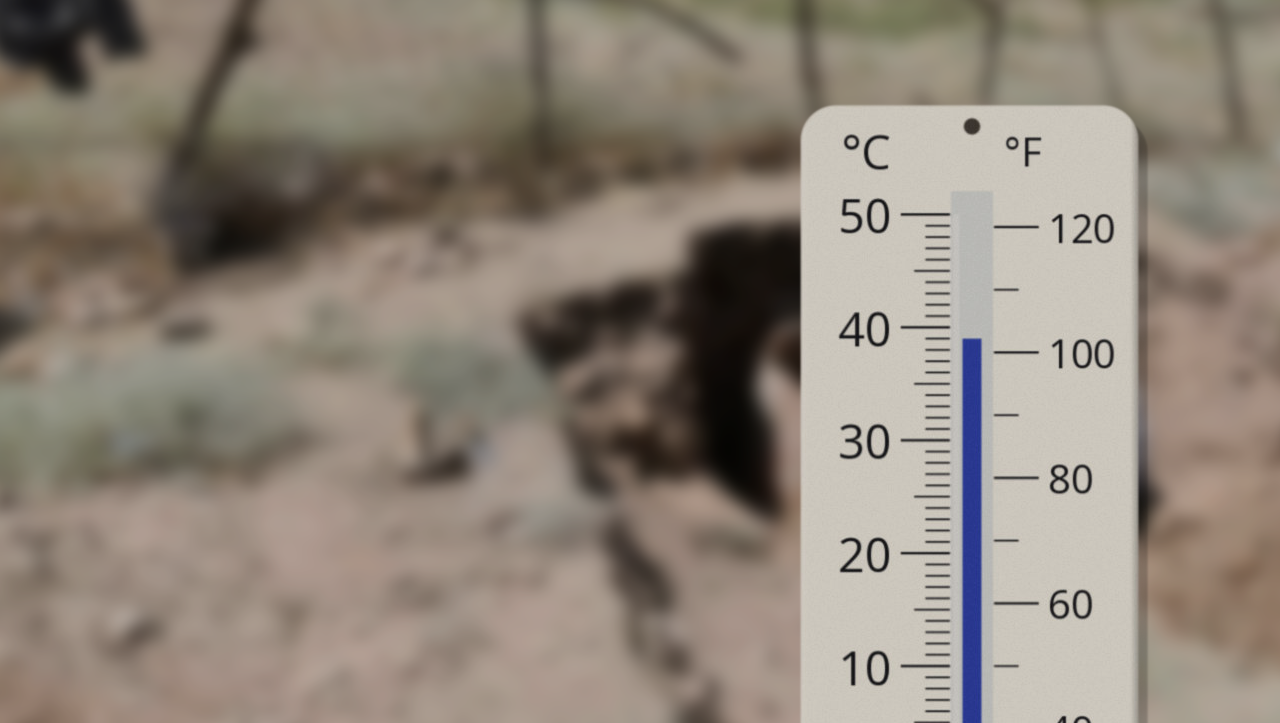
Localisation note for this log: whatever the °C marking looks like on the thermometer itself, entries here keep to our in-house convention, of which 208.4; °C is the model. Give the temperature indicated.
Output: 39; °C
